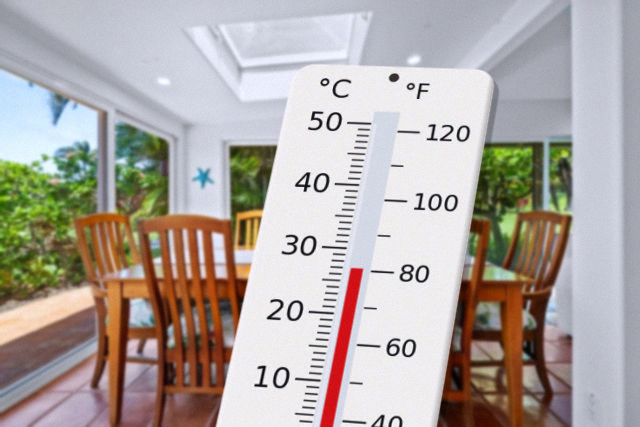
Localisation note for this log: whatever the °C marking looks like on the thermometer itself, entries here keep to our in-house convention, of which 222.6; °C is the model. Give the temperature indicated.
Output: 27; °C
